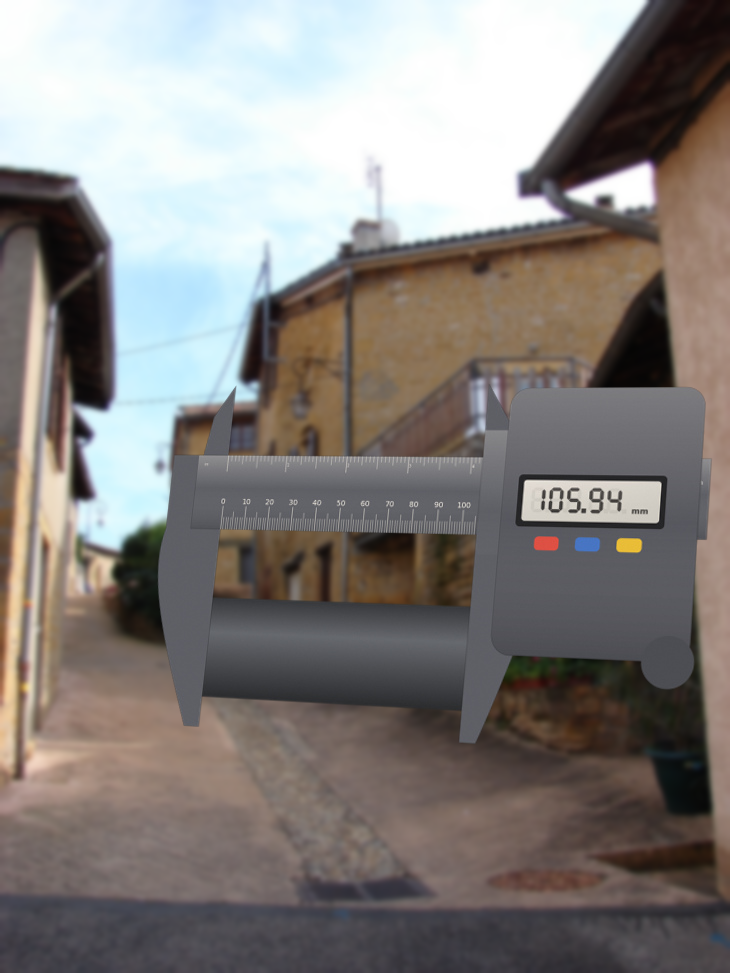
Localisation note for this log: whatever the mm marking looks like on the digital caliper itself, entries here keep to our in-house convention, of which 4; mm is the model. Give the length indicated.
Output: 105.94; mm
